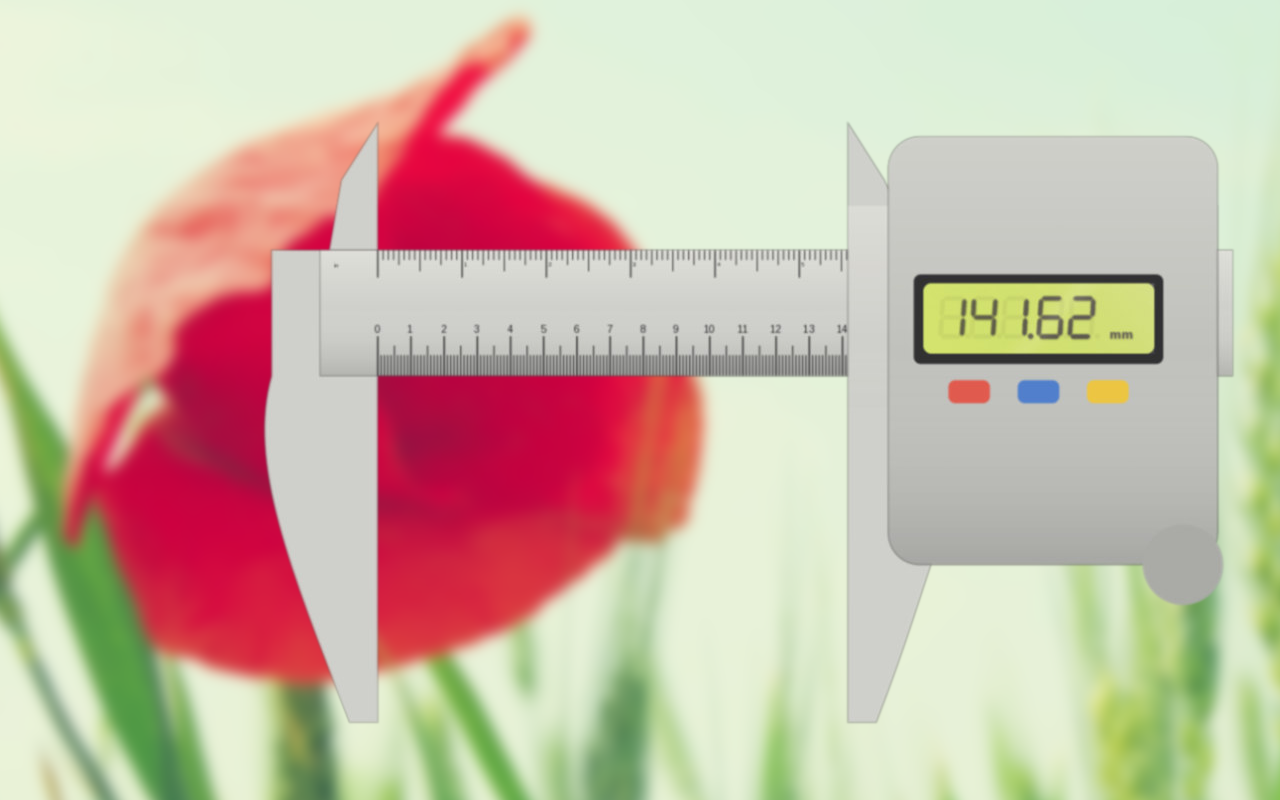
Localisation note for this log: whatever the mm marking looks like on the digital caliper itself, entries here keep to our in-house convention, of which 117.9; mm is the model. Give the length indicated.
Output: 141.62; mm
